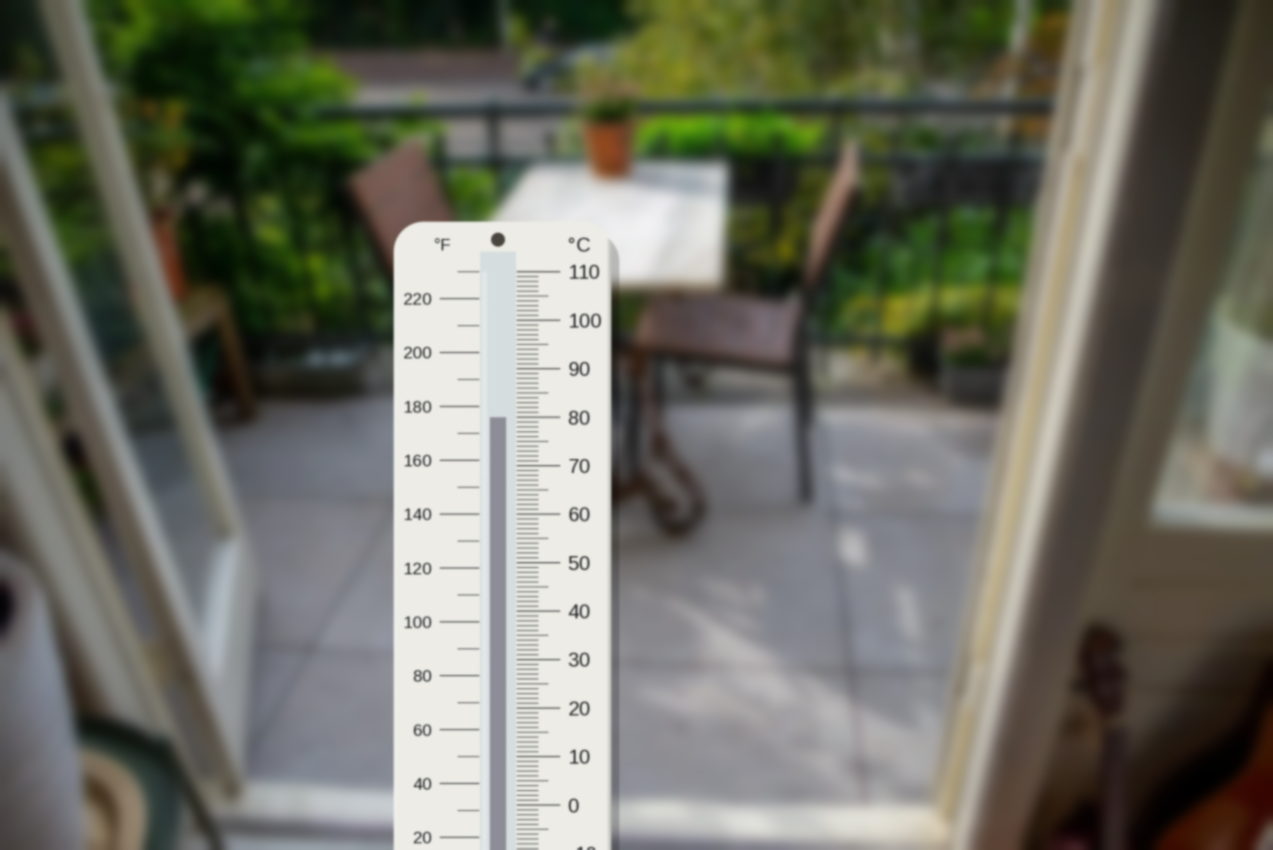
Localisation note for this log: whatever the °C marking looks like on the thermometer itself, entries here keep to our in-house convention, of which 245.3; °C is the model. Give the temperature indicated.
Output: 80; °C
